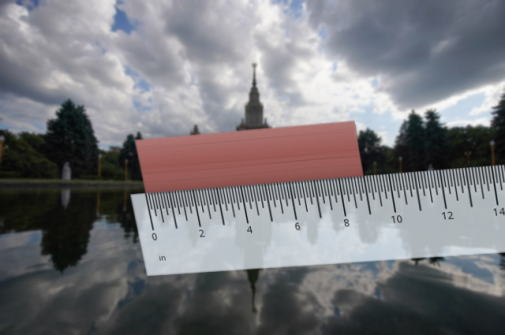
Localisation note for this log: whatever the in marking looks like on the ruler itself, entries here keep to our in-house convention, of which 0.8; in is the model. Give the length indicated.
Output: 9; in
